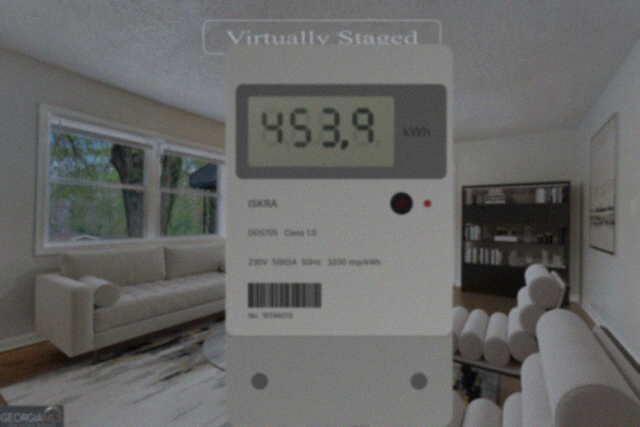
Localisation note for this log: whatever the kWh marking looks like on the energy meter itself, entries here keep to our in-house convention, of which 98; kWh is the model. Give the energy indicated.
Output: 453.9; kWh
